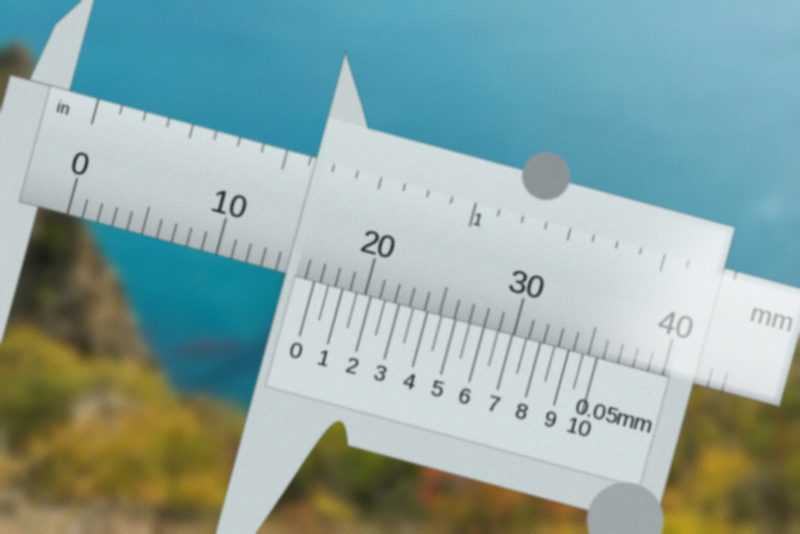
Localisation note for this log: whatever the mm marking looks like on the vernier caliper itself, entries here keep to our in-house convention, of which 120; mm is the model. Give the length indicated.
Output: 16.6; mm
